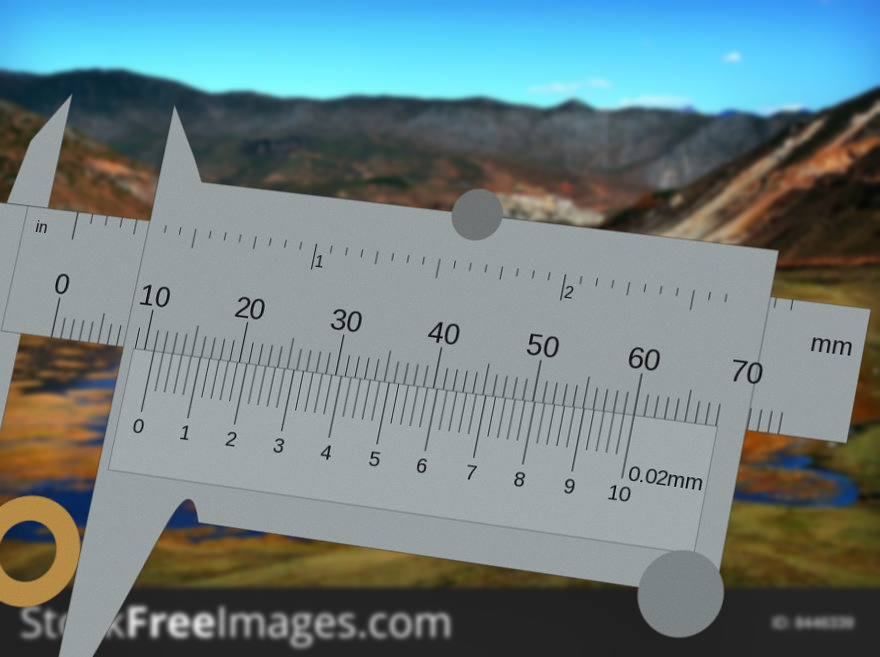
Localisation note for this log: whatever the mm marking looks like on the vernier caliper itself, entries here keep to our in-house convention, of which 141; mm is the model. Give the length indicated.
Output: 11.0; mm
